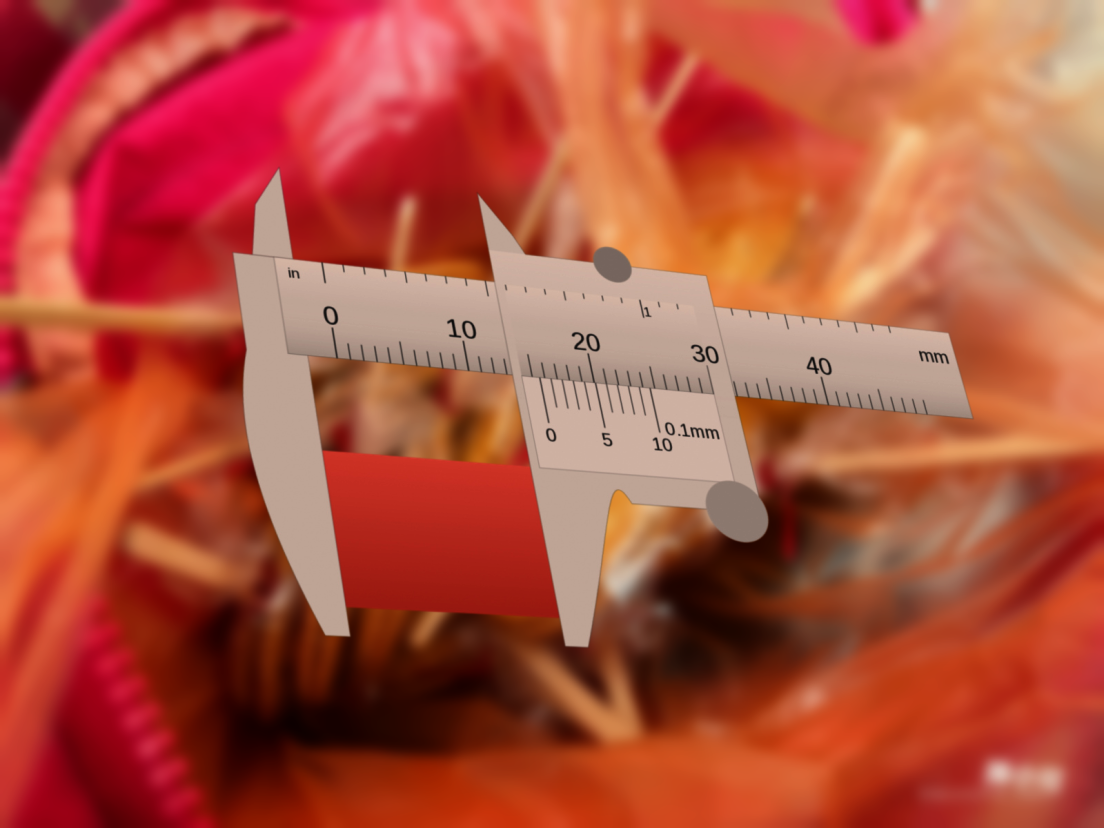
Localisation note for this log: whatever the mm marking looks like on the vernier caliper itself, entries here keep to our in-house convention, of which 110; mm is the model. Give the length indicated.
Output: 15.6; mm
